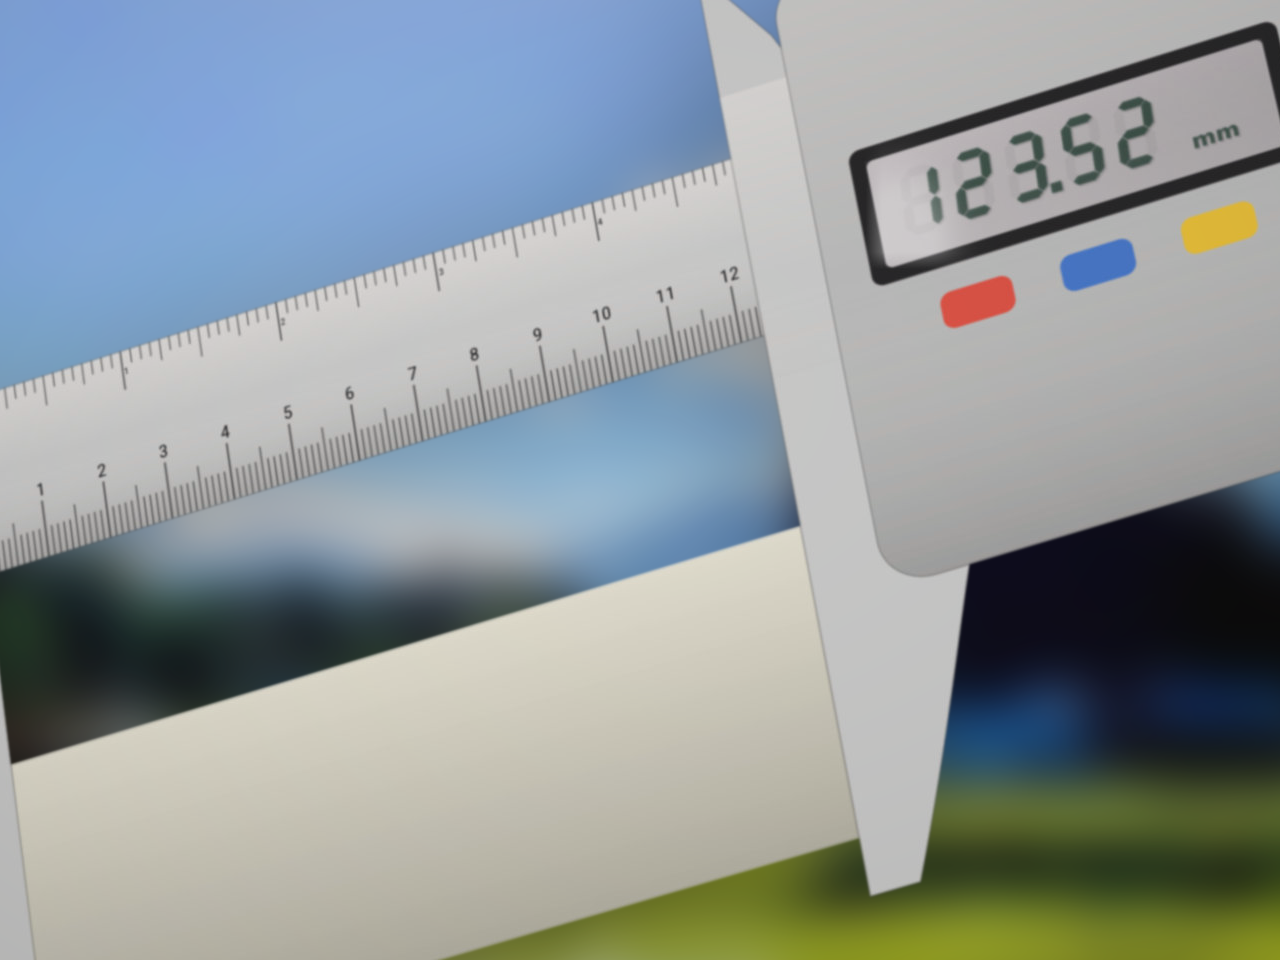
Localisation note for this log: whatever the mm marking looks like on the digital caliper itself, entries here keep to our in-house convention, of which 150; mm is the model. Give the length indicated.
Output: 123.52; mm
